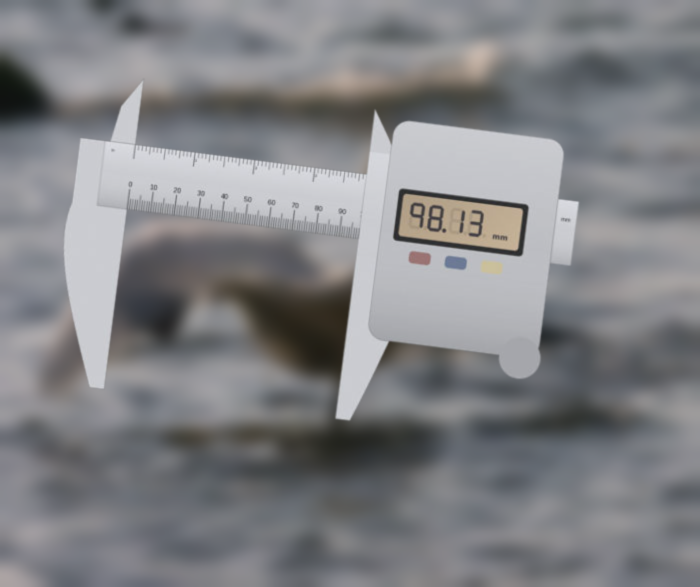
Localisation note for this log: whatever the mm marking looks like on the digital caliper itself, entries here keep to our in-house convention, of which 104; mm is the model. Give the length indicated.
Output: 98.13; mm
